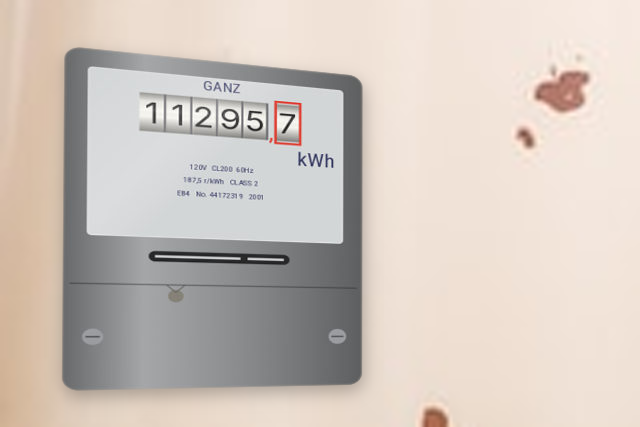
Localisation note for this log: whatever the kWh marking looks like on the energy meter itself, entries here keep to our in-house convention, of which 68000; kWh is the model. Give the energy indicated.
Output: 11295.7; kWh
